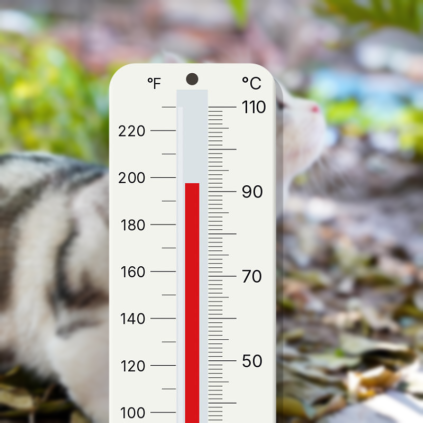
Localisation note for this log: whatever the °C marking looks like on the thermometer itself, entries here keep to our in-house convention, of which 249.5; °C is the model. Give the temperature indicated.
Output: 92; °C
